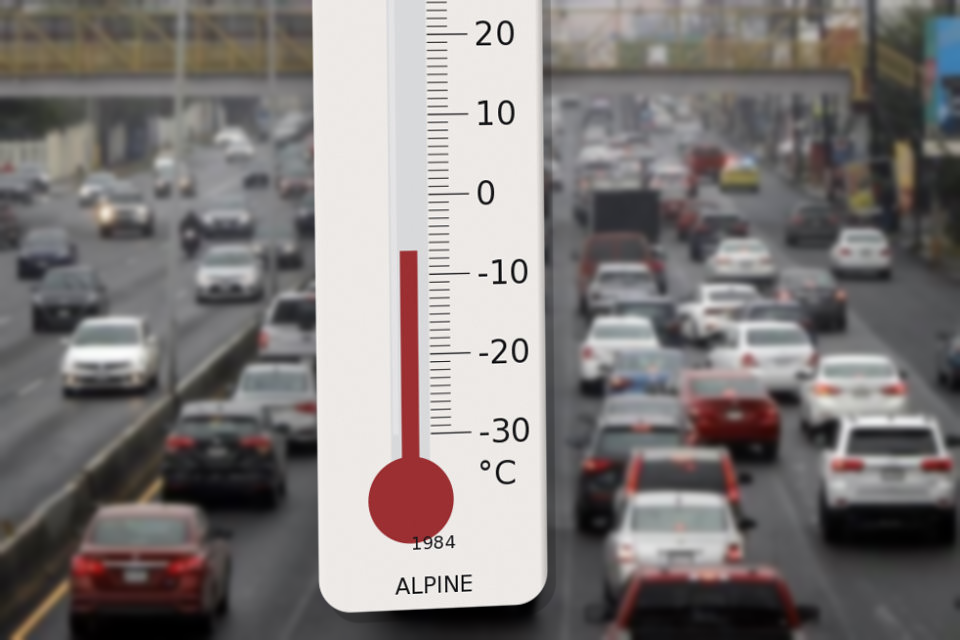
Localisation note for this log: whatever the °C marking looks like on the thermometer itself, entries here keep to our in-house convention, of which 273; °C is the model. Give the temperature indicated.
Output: -7; °C
